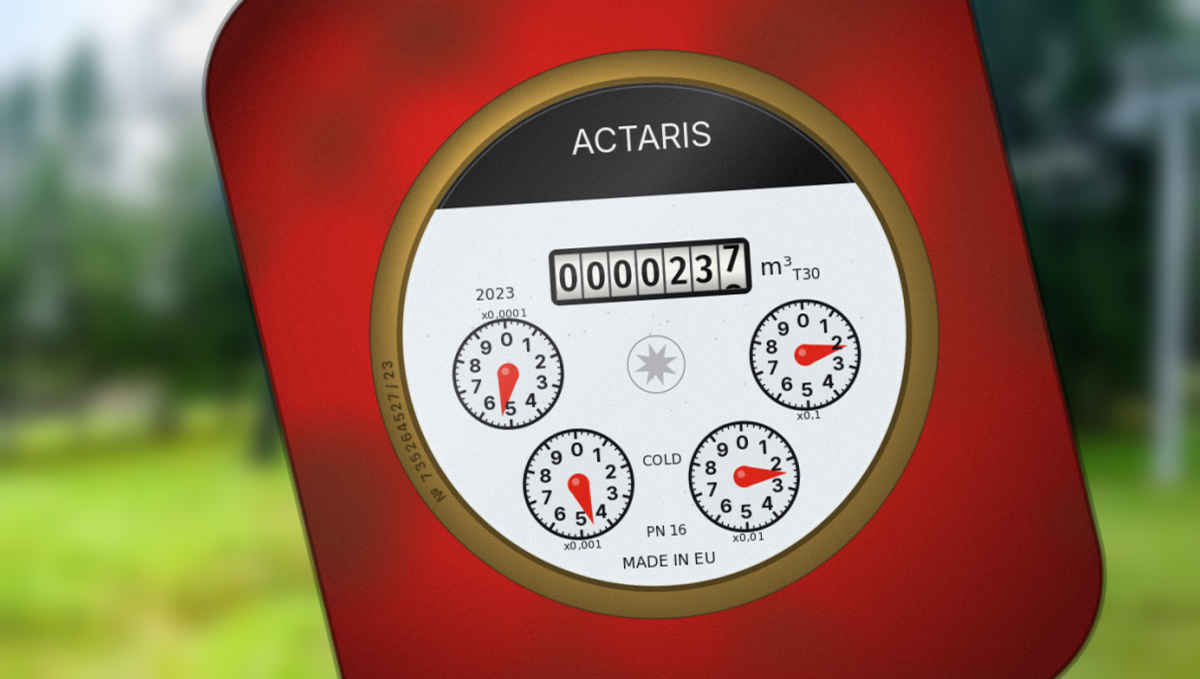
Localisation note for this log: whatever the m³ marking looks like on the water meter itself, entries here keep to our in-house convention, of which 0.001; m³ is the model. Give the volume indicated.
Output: 237.2245; m³
